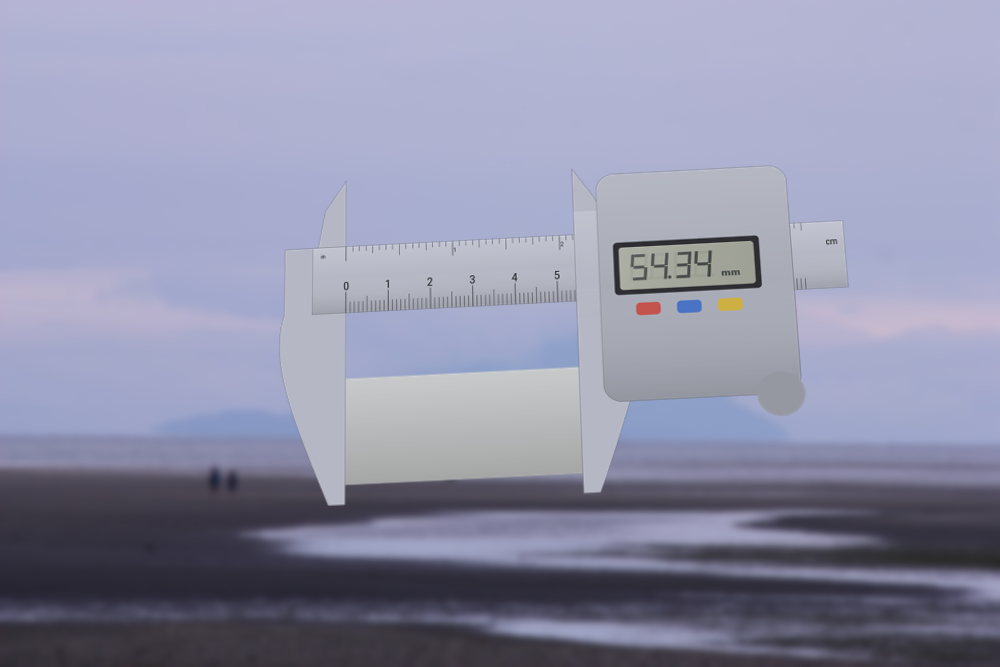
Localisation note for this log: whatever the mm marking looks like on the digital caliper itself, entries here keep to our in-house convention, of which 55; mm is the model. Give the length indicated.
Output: 54.34; mm
